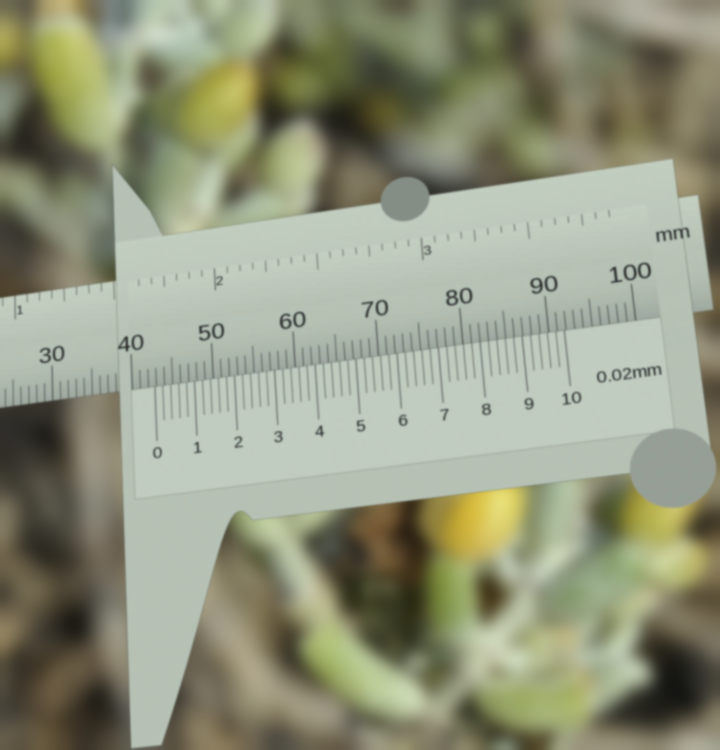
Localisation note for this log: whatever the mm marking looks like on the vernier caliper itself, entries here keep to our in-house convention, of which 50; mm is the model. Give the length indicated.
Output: 42.8; mm
